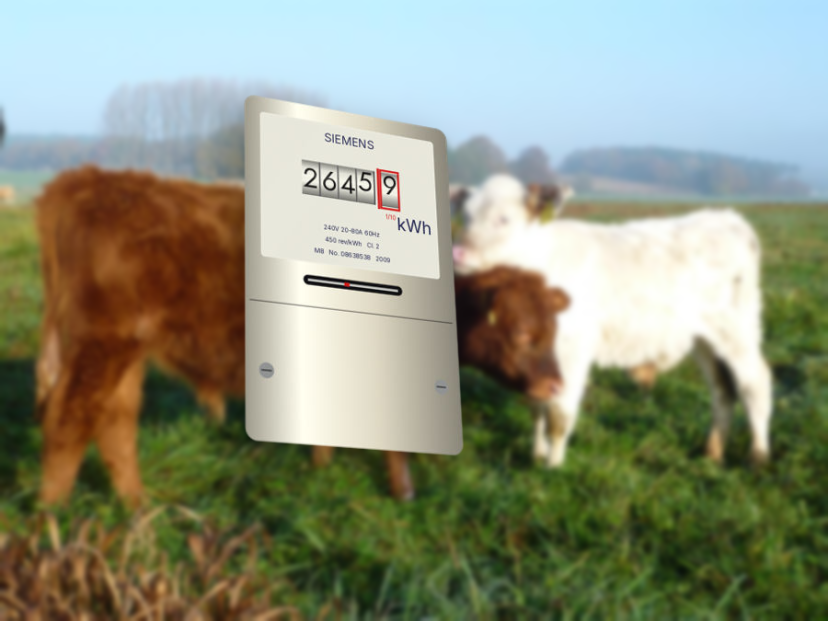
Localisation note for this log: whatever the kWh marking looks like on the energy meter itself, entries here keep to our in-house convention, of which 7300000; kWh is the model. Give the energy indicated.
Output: 2645.9; kWh
